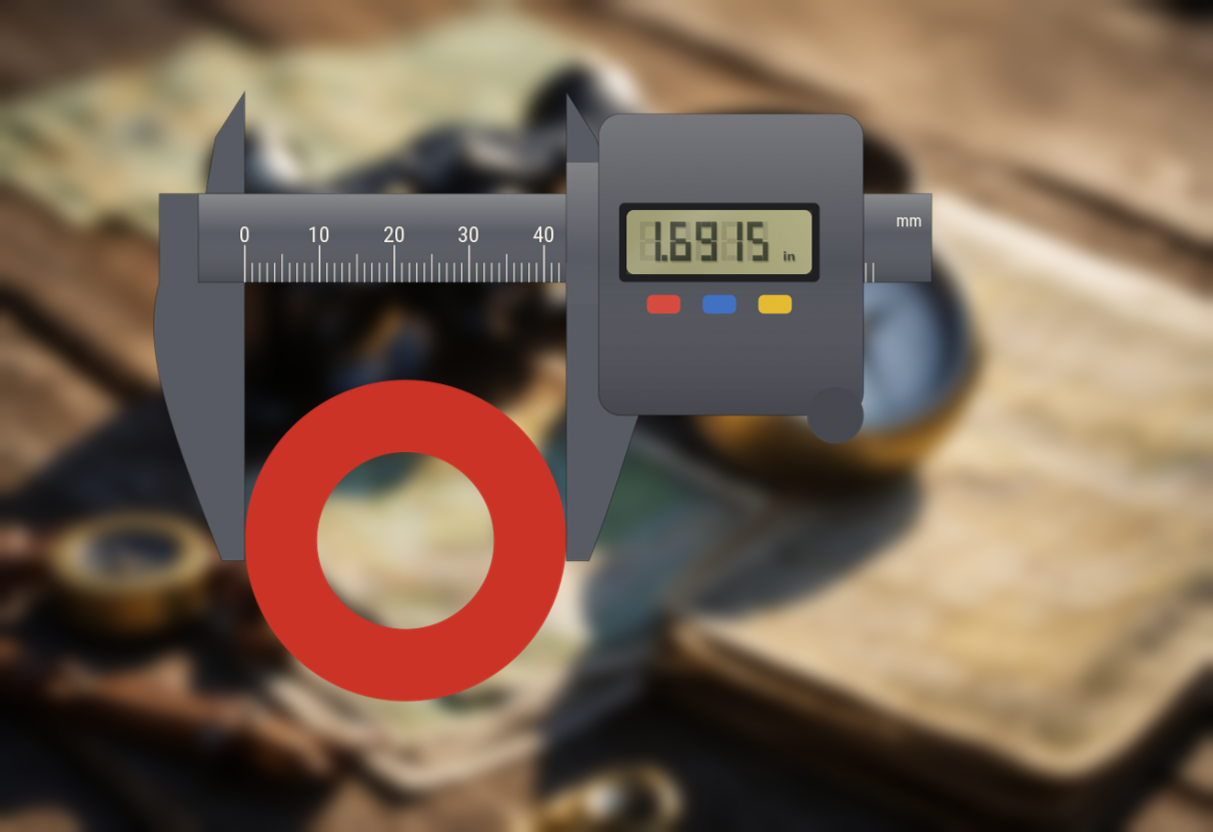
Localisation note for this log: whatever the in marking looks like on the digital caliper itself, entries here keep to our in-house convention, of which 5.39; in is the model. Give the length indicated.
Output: 1.6915; in
